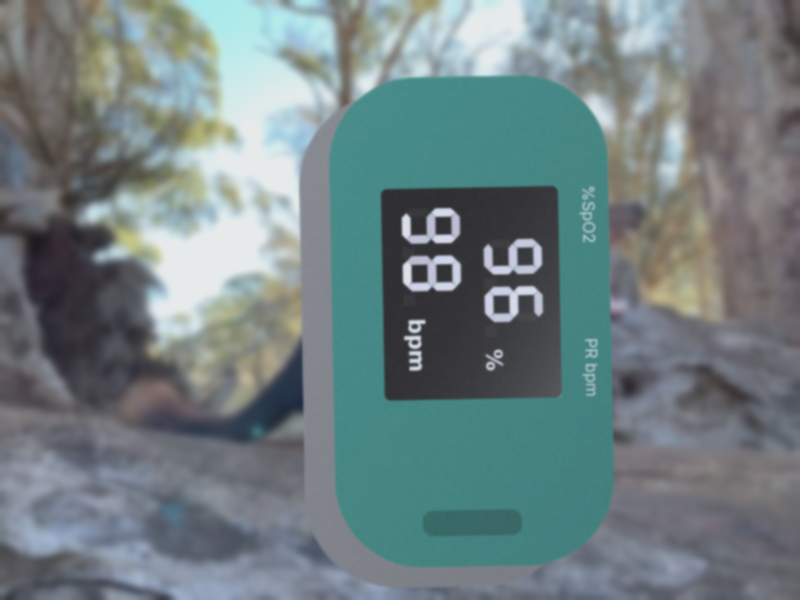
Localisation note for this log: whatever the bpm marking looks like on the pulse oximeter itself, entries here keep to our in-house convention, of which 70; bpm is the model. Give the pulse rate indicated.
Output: 98; bpm
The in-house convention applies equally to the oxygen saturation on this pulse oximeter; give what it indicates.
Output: 96; %
